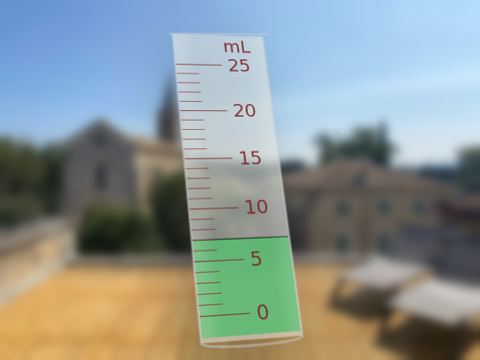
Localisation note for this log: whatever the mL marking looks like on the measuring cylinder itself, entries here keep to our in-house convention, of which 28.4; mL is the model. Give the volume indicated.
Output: 7; mL
